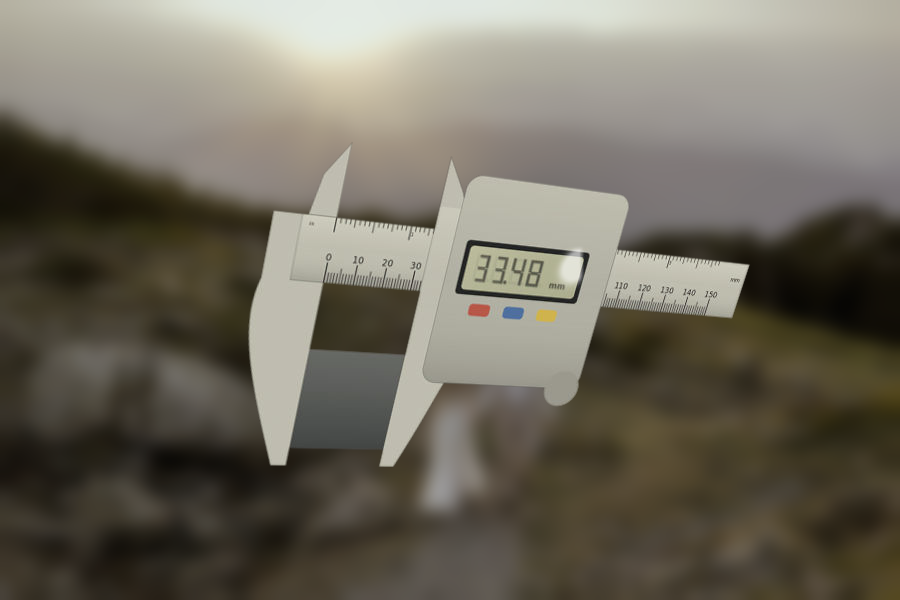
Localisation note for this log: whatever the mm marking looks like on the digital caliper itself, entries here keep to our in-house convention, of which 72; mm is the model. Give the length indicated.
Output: 33.48; mm
